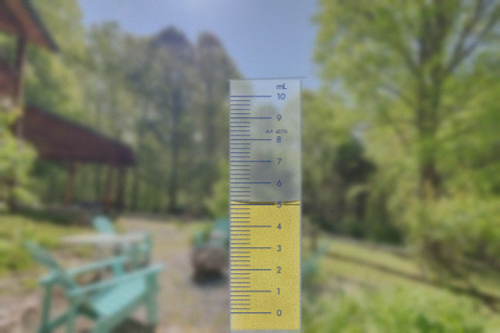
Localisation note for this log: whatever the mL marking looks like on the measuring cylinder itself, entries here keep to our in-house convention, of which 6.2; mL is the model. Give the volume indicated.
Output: 5; mL
